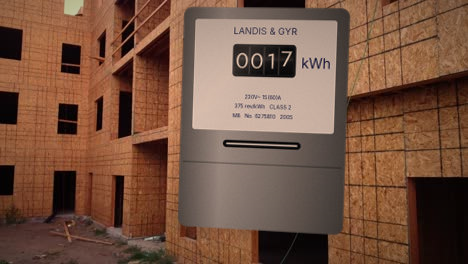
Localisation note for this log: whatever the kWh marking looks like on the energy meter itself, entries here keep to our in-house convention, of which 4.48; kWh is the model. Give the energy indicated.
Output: 17; kWh
